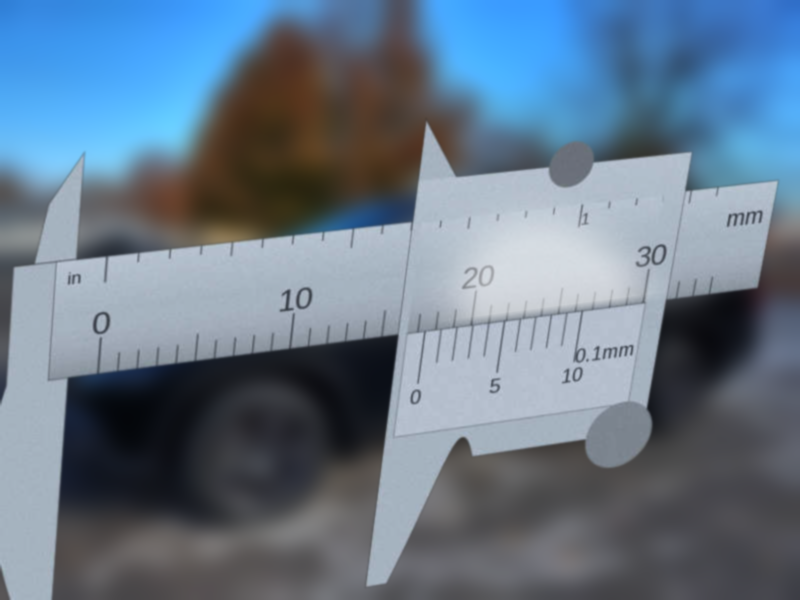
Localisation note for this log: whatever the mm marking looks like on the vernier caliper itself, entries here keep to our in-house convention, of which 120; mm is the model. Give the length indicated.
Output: 17.4; mm
